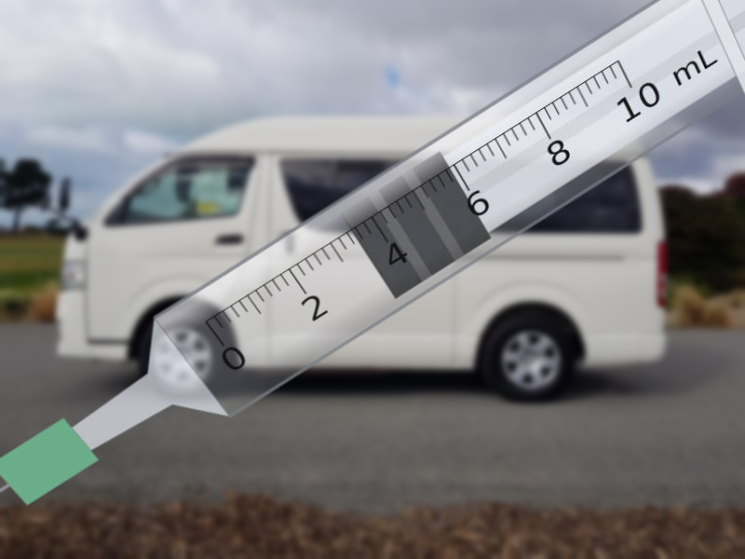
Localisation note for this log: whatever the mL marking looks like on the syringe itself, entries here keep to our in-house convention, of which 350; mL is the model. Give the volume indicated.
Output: 3.5; mL
